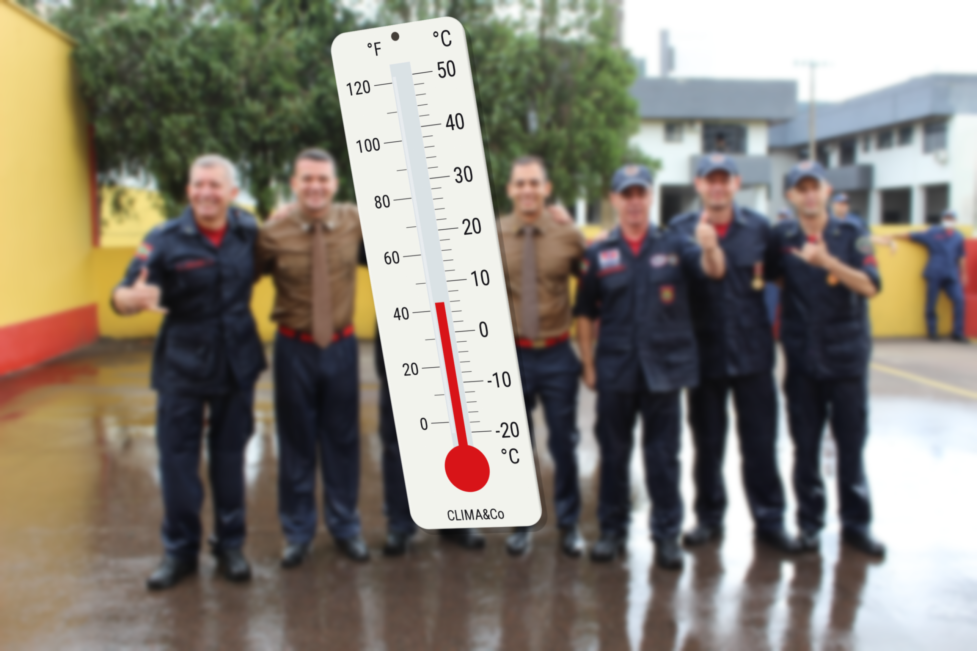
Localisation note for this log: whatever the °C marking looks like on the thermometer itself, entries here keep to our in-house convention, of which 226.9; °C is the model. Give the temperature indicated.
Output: 6; °C
